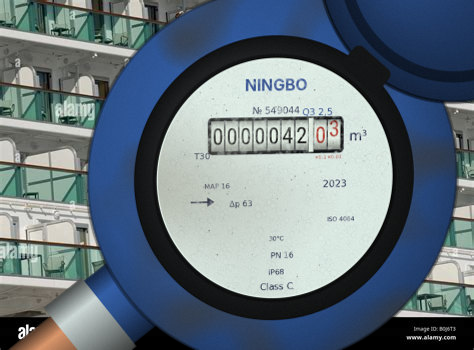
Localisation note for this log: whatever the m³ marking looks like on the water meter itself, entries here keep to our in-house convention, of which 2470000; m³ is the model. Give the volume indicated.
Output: 42.03; m³
